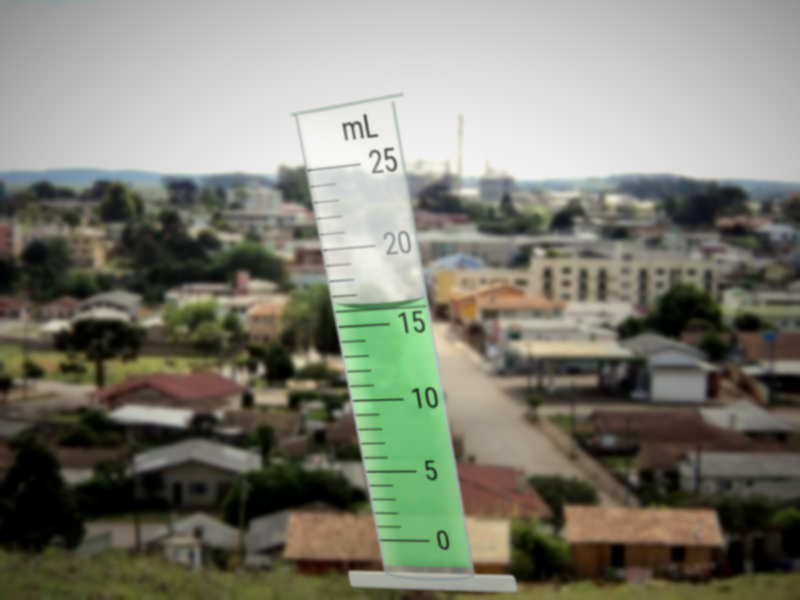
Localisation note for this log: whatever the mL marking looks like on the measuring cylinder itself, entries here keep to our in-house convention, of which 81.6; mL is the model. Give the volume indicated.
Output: 16; mL
